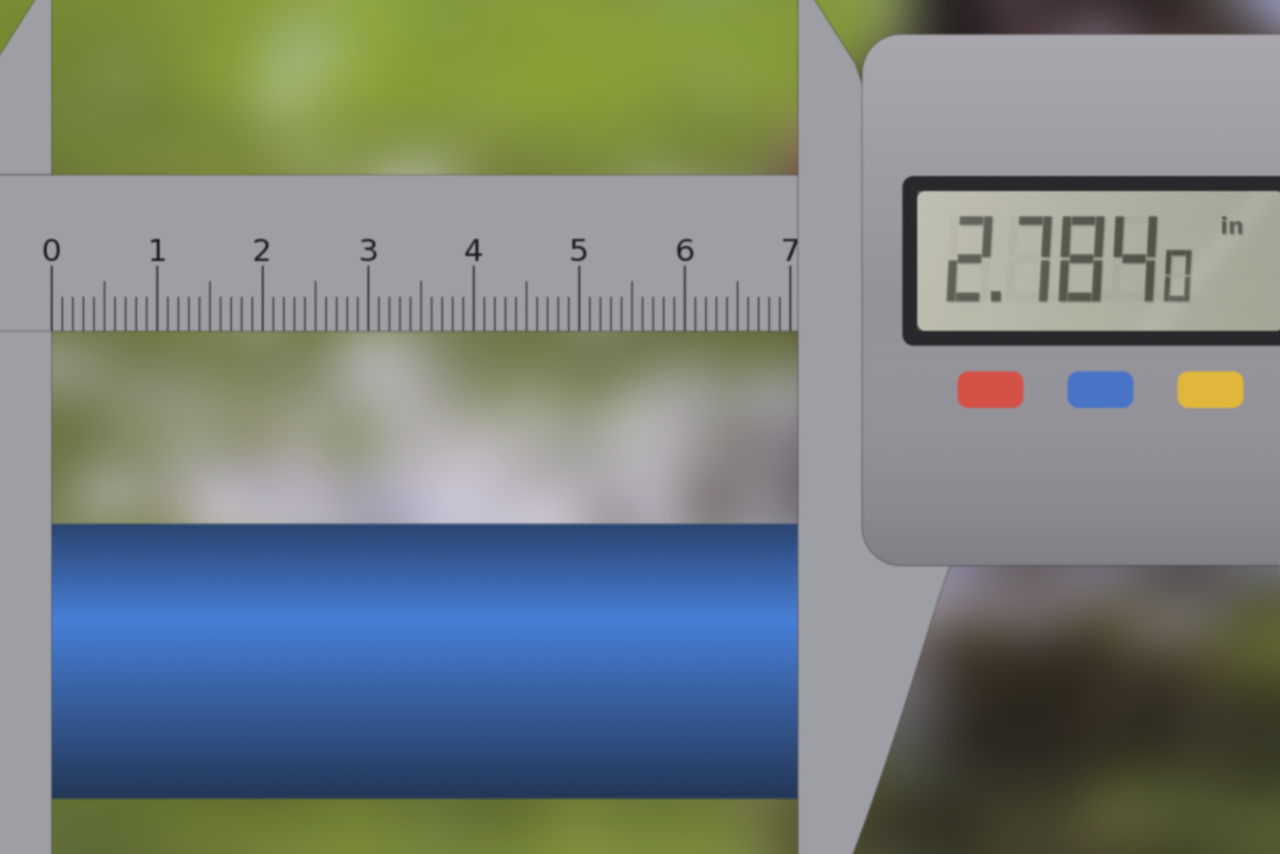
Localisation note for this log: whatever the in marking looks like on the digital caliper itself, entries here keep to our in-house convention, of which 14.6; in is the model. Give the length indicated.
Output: 2.7840; in
